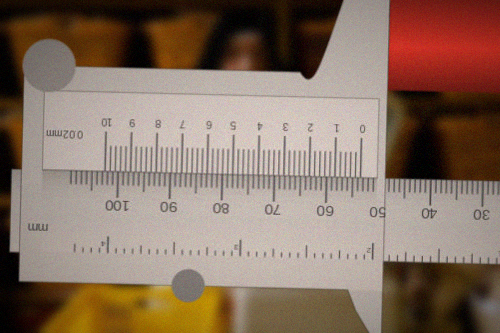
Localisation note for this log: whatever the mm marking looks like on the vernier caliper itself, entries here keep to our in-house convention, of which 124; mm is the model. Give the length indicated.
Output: 53.5; mm
